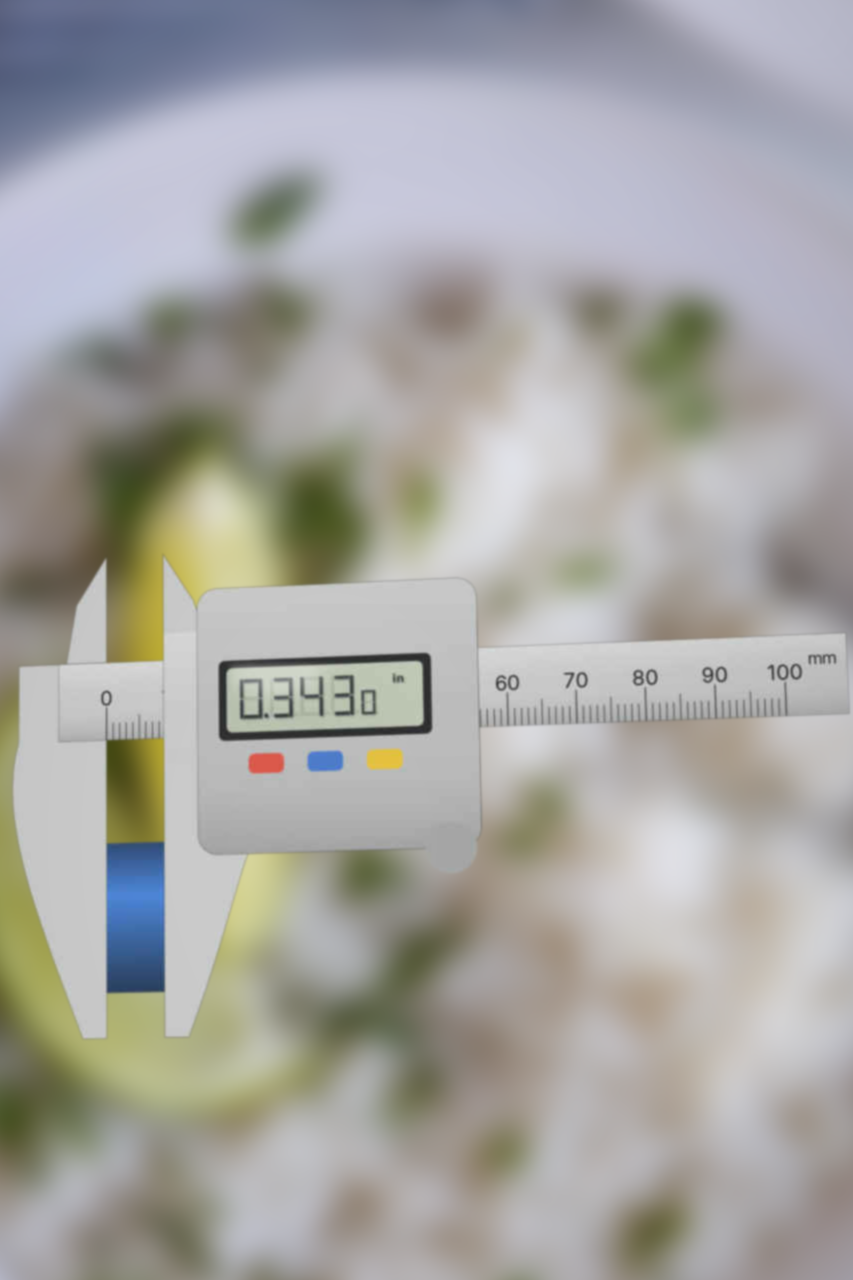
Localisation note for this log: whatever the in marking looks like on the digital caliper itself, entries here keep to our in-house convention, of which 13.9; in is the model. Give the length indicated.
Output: 0.3430; in
